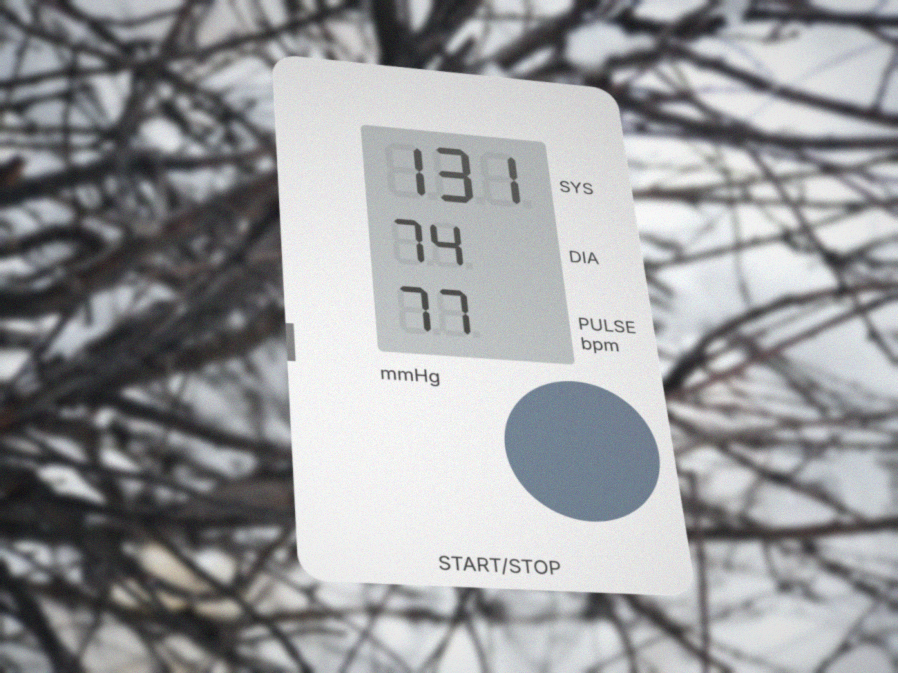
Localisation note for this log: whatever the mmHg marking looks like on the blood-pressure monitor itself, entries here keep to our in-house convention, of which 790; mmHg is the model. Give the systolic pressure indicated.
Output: 131; mmHg
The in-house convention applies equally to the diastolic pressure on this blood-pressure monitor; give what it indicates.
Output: 74; mmHg
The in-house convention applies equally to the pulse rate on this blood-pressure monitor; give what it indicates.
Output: 77; bpm
